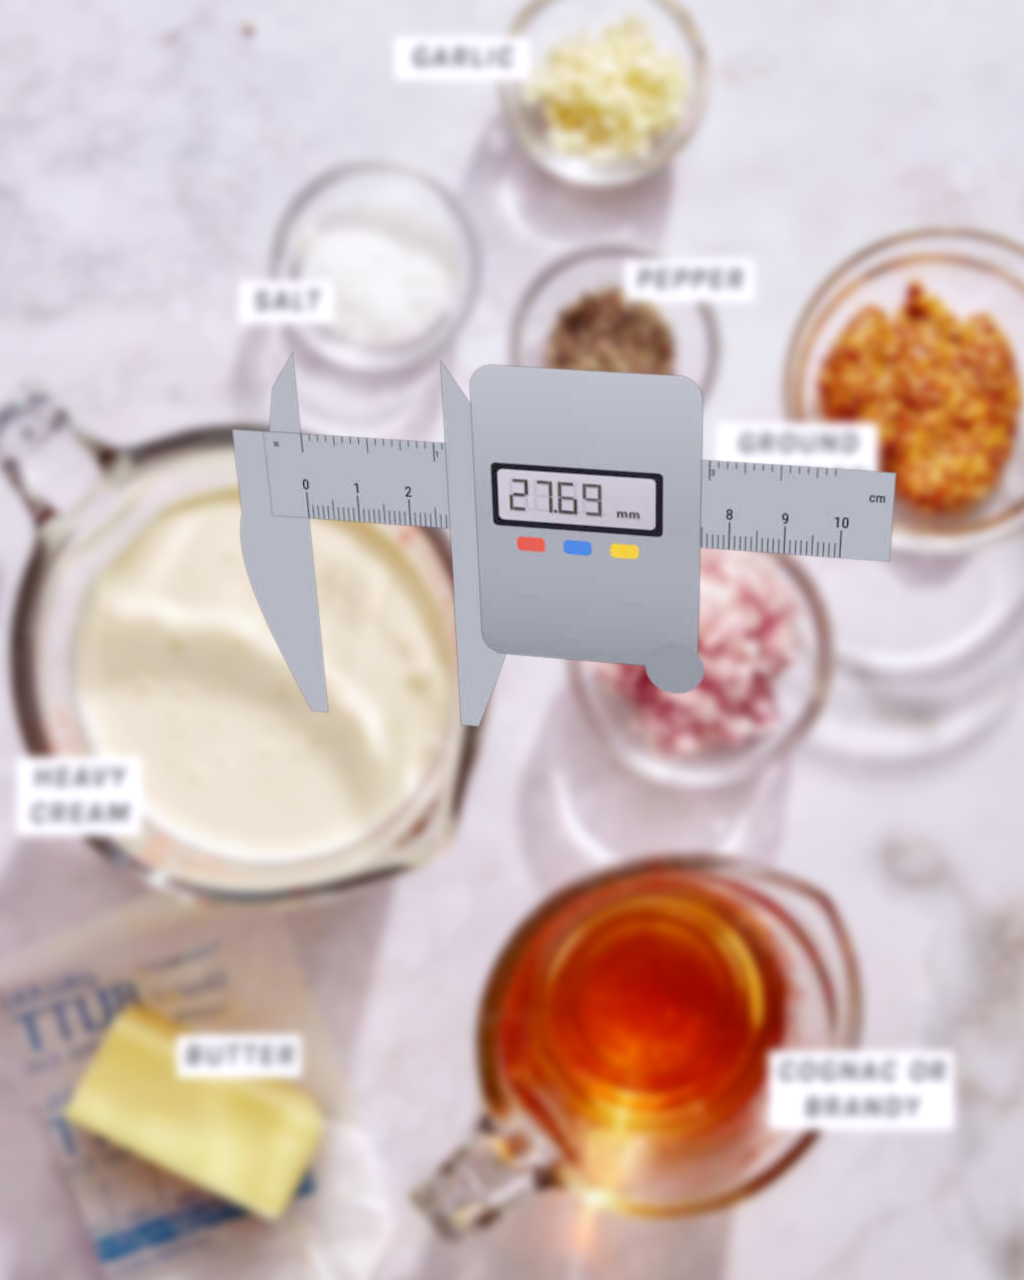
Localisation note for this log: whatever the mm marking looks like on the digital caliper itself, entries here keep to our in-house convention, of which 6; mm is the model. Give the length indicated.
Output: 27.69; mm
